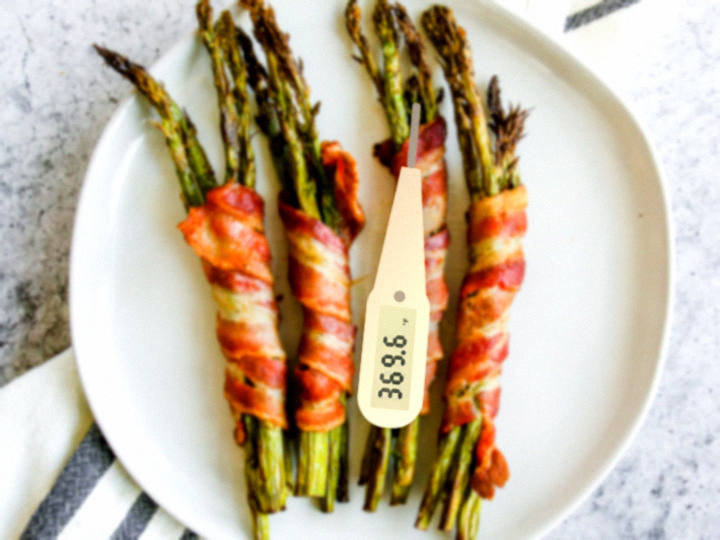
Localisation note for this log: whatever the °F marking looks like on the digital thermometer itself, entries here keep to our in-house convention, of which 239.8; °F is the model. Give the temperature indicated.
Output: 369.6; °F
